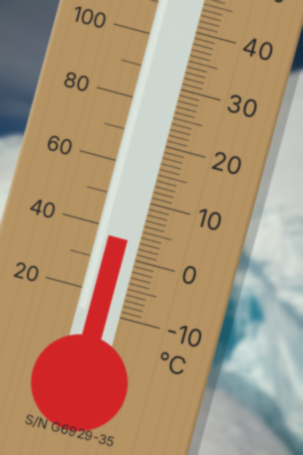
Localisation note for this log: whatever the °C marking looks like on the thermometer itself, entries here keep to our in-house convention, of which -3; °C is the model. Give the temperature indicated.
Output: 3; °C
